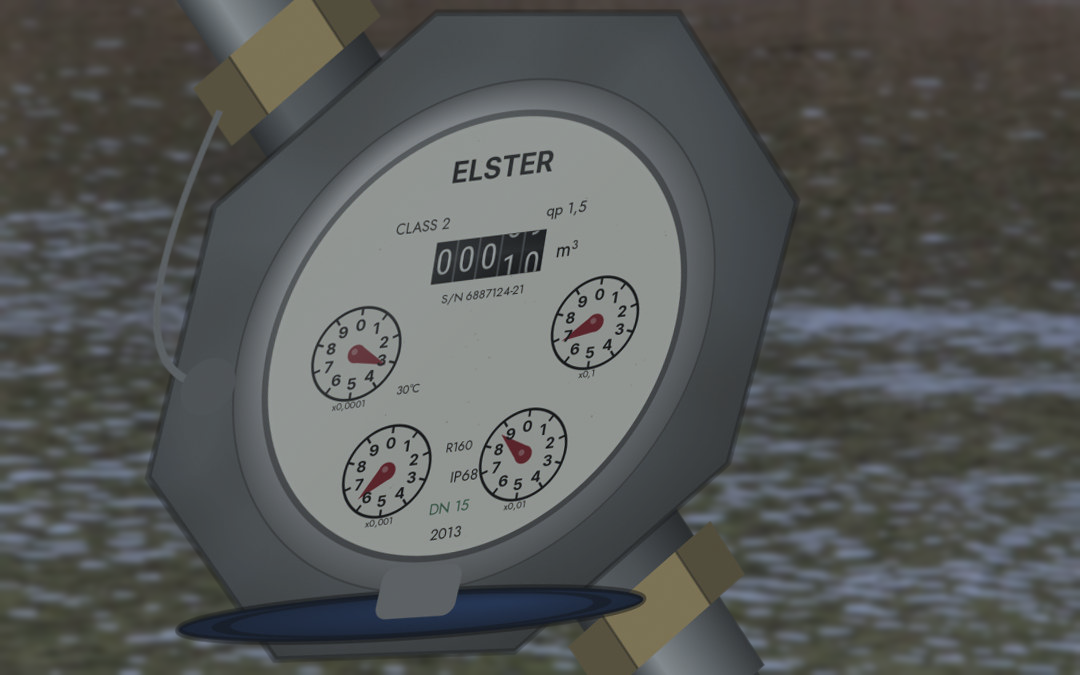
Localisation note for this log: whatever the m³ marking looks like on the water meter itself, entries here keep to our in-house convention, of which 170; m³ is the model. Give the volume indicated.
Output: 9.6863; m³
